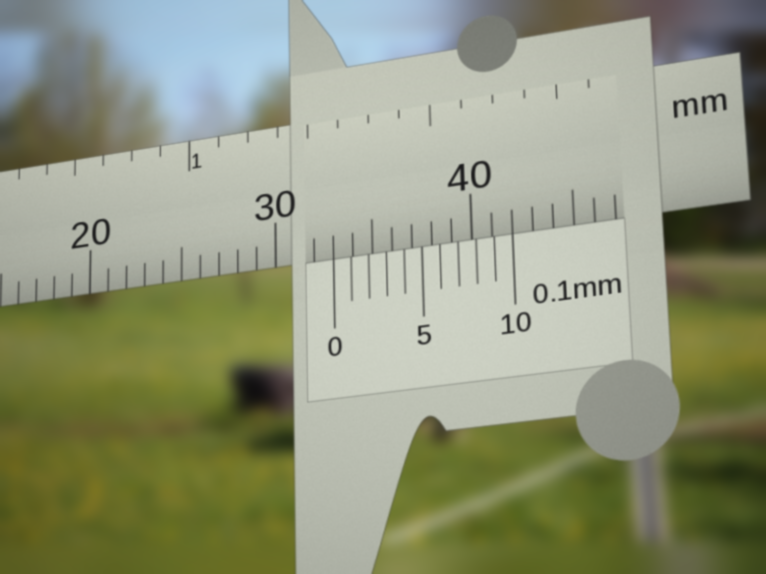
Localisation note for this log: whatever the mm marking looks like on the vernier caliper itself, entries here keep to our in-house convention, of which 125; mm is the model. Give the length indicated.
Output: 33.0; mm
